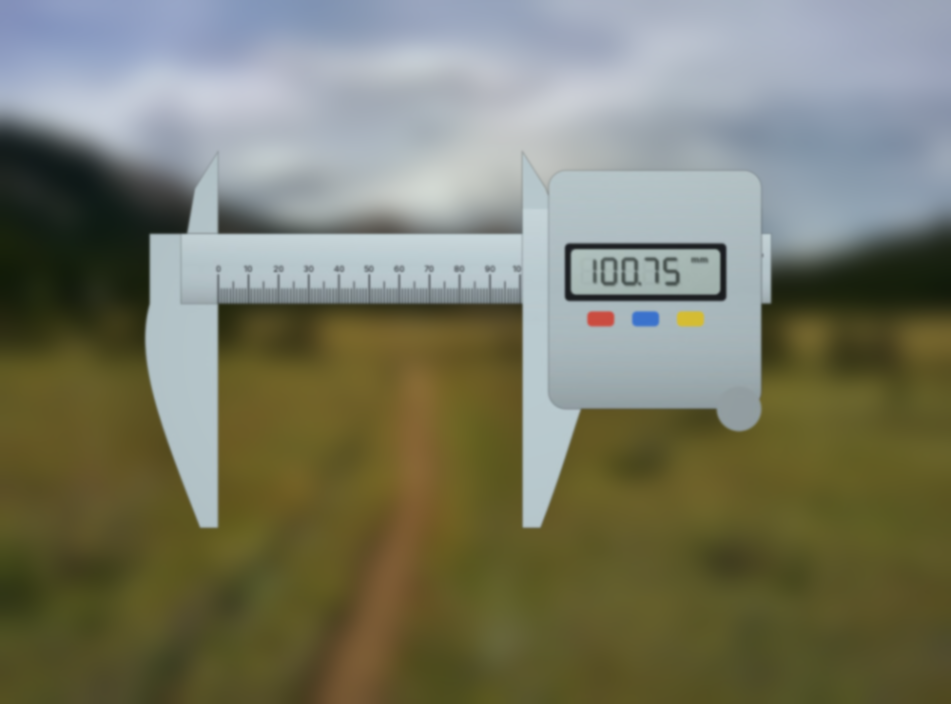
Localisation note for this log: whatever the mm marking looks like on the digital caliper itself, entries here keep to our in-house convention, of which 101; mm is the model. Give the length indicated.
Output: 100.75; mm
